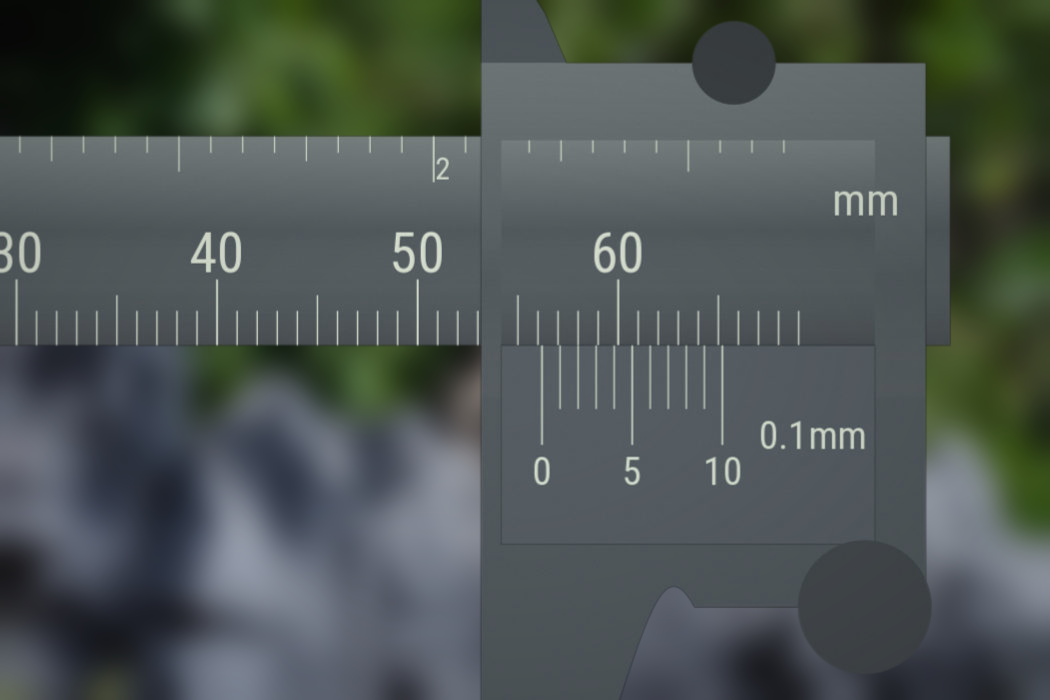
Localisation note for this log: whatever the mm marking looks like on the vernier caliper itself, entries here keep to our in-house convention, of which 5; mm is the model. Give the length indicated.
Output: 56.2; mm
